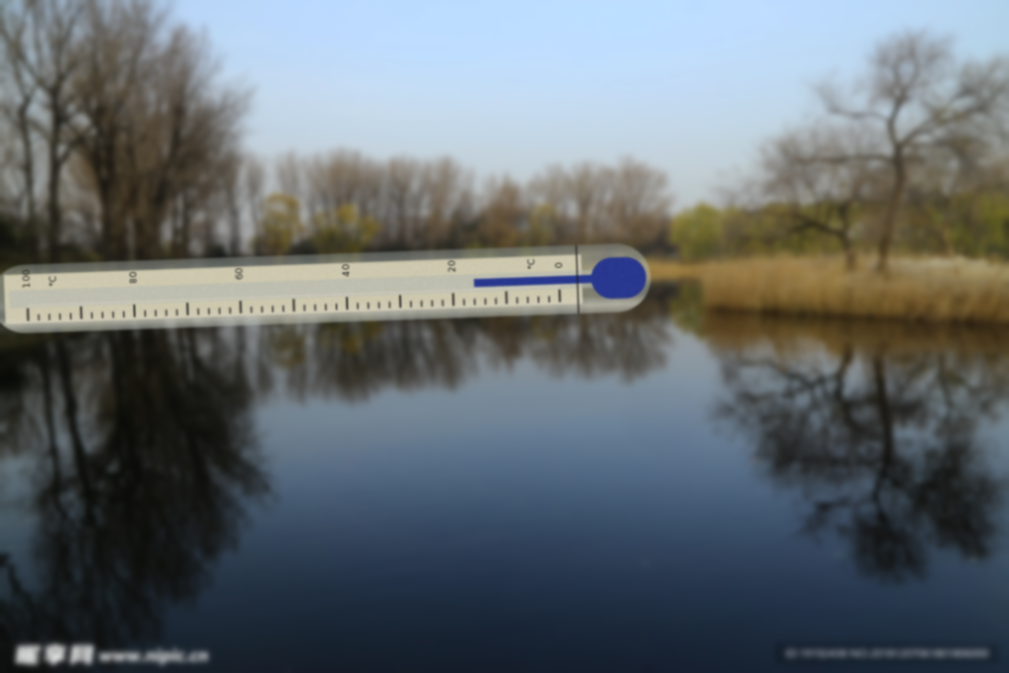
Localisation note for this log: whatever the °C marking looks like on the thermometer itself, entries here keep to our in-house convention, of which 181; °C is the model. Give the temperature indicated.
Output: 16; °C
